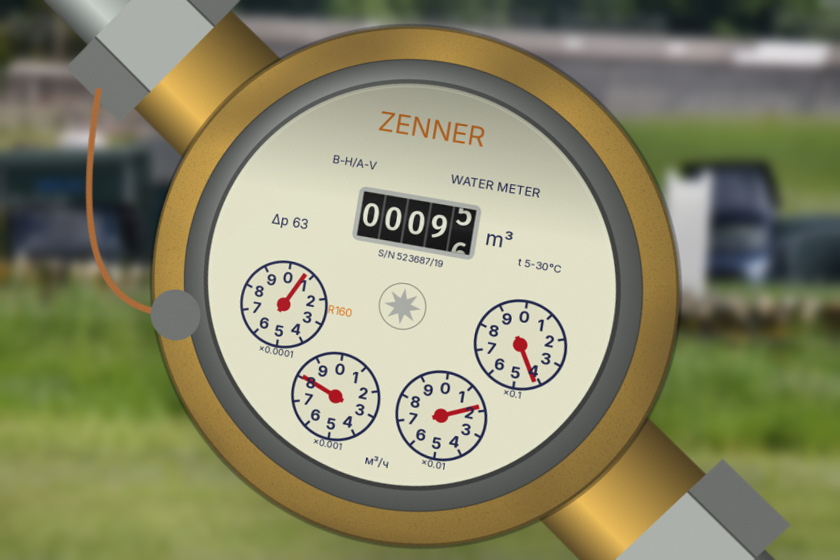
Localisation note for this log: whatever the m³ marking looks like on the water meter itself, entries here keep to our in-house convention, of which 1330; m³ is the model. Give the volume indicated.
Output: 95.4180; m³
